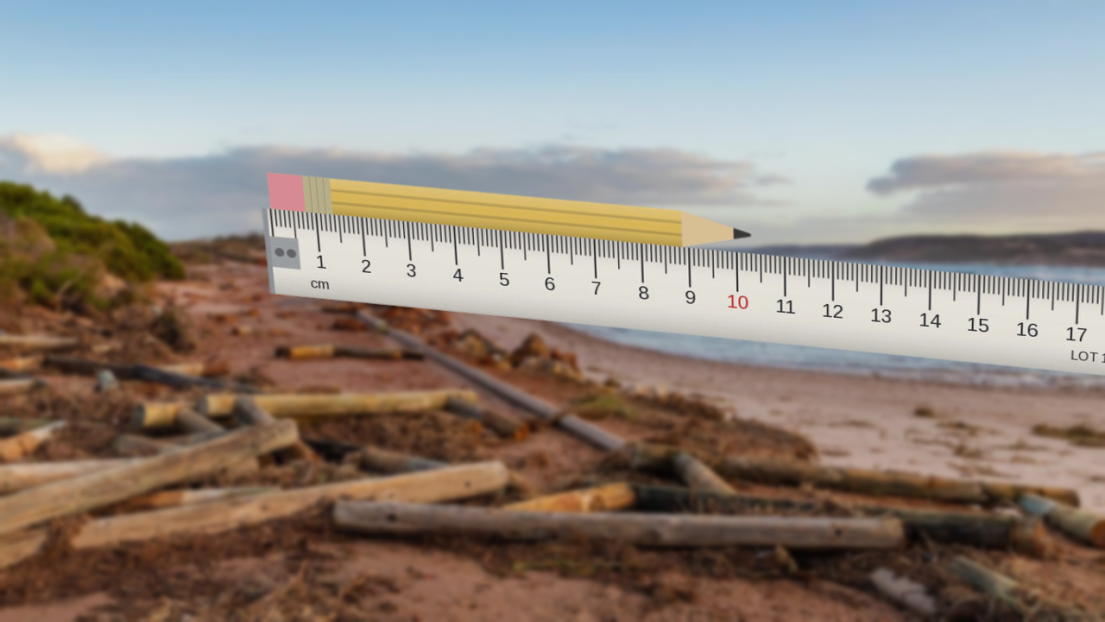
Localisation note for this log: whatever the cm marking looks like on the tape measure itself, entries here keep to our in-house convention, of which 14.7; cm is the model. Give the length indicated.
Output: 10.3; cm
